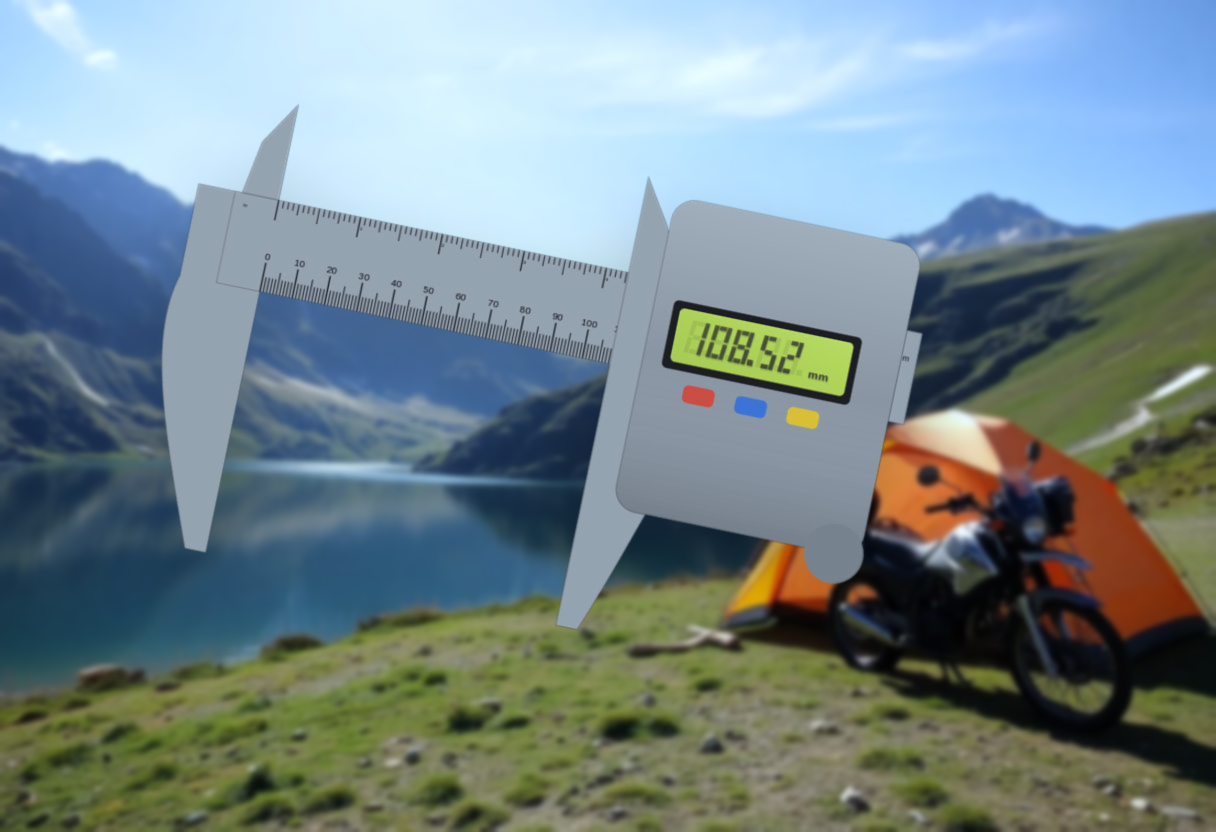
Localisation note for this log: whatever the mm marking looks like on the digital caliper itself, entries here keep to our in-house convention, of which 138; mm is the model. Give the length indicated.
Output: 108.52; mm
